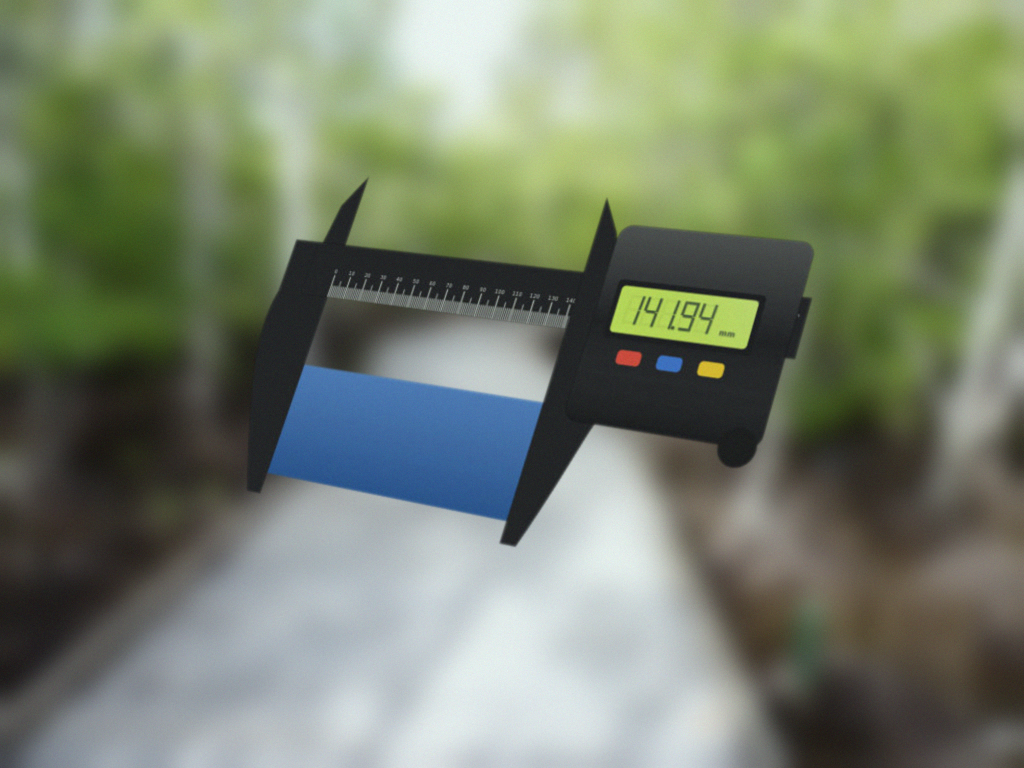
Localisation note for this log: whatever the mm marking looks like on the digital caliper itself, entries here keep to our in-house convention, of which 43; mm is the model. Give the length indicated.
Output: 141.94; mm
